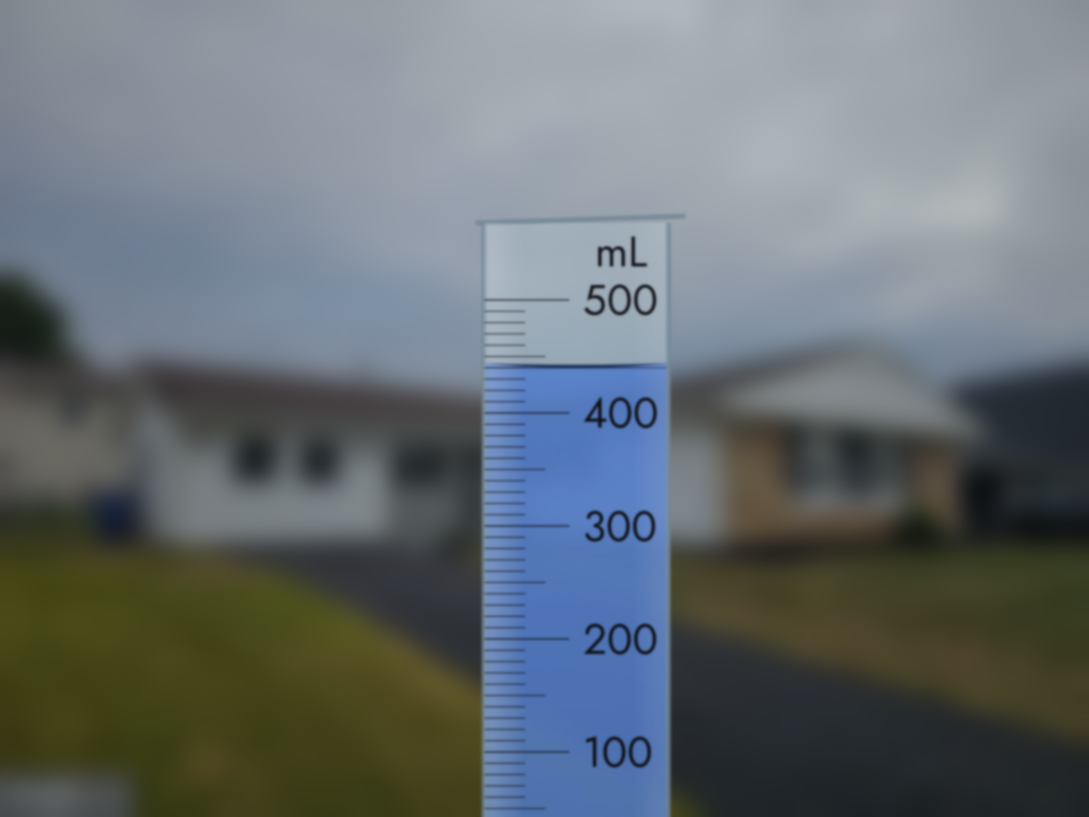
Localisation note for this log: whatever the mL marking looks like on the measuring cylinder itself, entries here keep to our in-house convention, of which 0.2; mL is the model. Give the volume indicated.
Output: 440; mL
